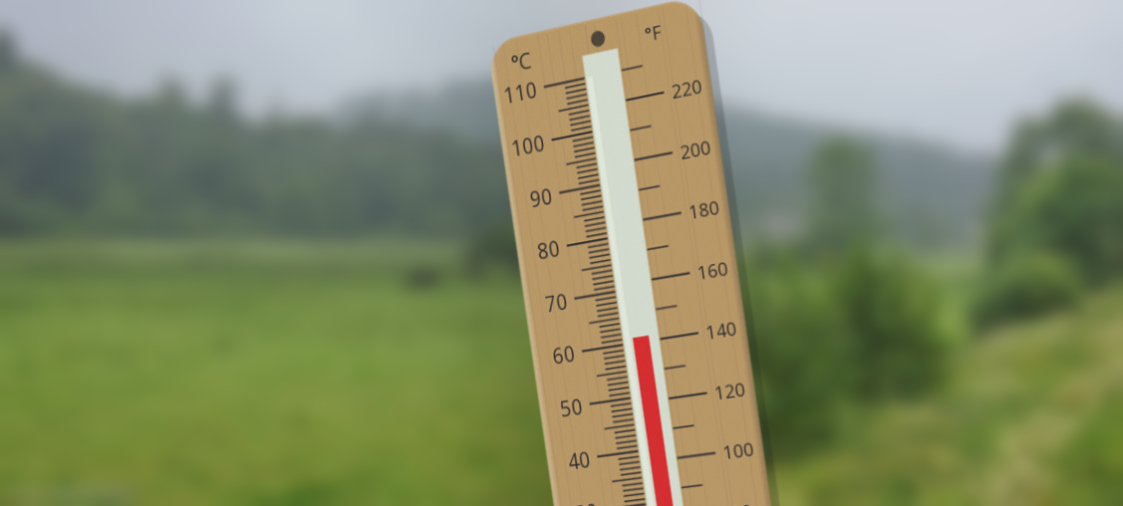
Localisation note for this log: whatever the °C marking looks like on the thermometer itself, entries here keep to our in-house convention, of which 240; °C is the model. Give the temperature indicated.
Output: 61; °C
